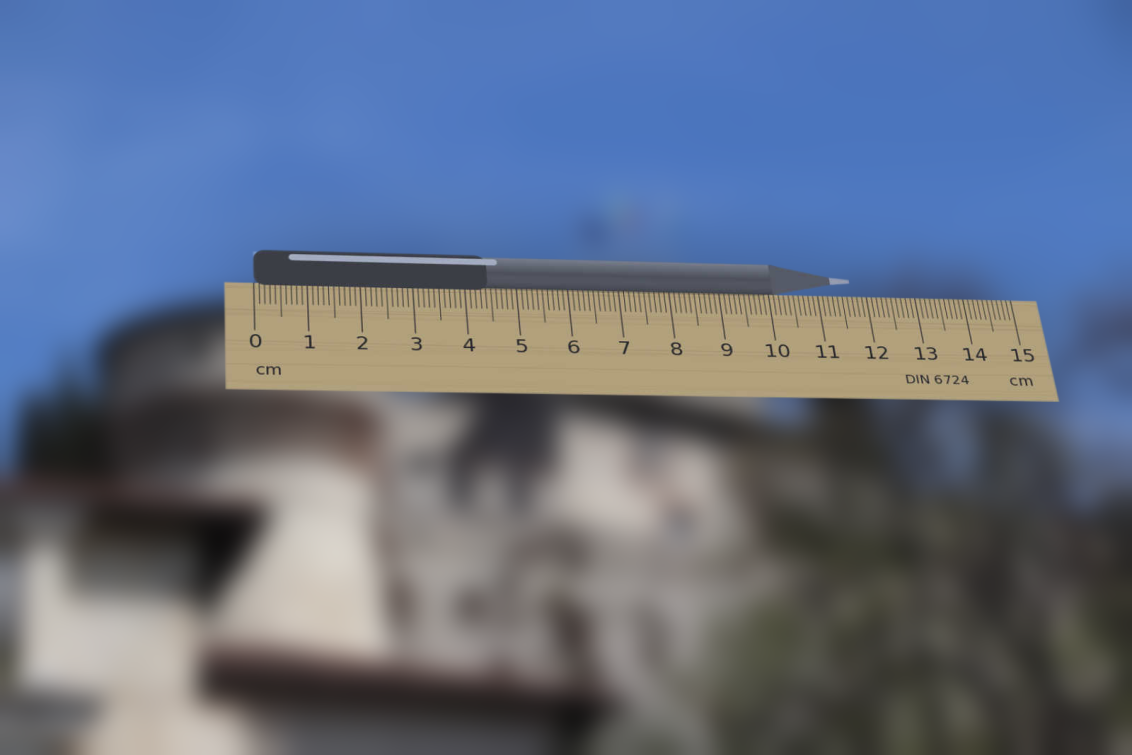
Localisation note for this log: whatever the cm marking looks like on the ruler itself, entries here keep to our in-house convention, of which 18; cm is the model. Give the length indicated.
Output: 11.7; cm
